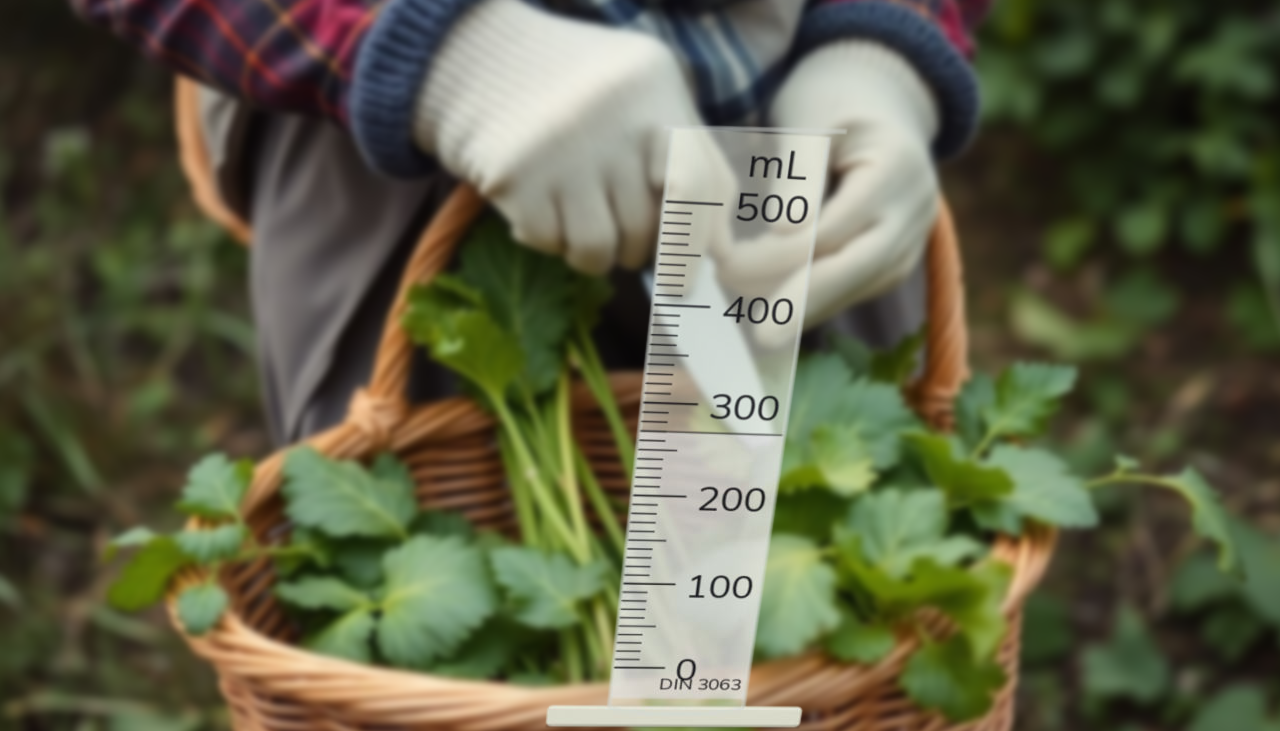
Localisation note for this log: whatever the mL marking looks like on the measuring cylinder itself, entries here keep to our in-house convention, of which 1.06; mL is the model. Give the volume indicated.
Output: 270; mL
